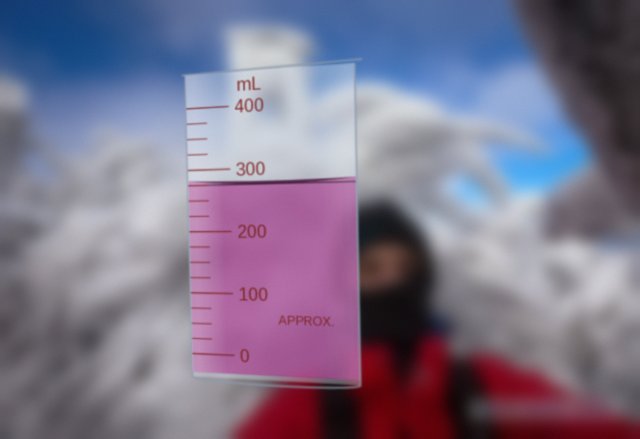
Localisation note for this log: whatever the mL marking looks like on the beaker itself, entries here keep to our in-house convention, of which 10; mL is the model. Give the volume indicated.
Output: 275; mL
